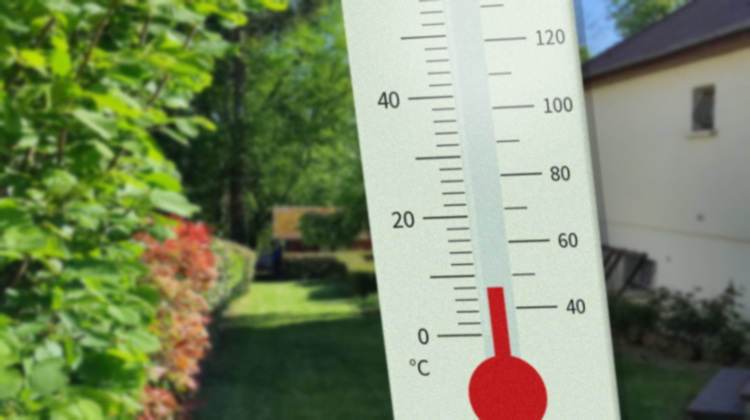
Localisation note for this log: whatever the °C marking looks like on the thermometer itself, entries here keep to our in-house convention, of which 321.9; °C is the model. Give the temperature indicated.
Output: 8; °C
